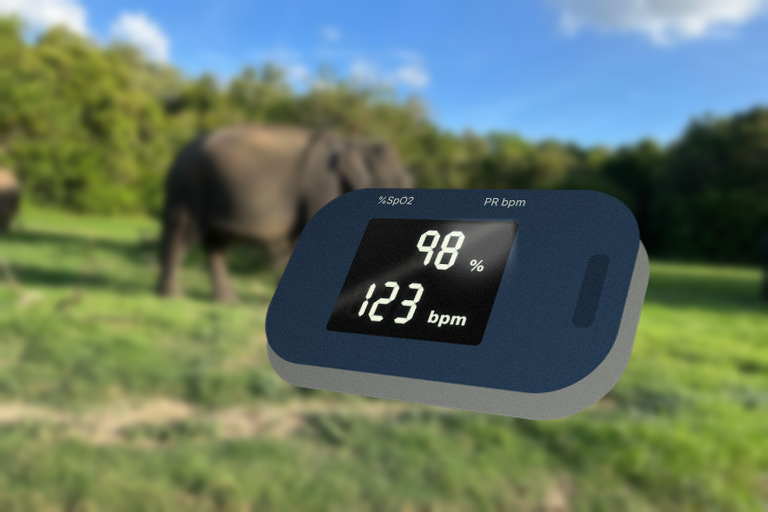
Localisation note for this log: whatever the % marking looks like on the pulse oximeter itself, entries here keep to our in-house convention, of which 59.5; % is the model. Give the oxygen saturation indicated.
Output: 98; %
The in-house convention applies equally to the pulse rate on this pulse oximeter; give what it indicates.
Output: 123; bpm
